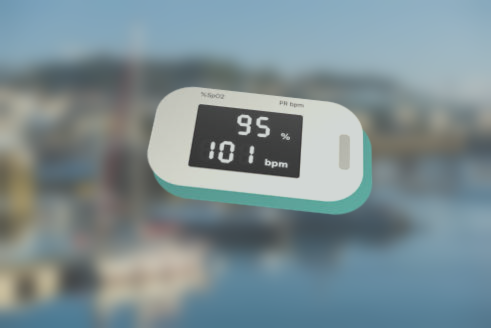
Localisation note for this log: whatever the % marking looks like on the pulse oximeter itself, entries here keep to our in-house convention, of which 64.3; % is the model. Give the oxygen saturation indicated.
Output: 95; %
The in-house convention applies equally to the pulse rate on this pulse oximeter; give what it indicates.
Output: 101; bpm
